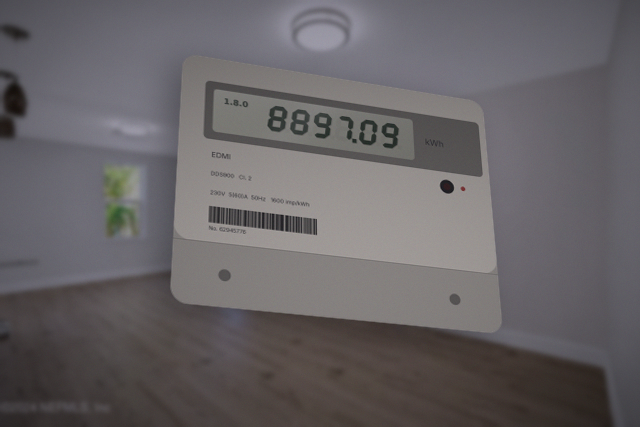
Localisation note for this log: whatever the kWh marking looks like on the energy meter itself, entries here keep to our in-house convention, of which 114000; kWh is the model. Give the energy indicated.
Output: 8897.09; kWh
